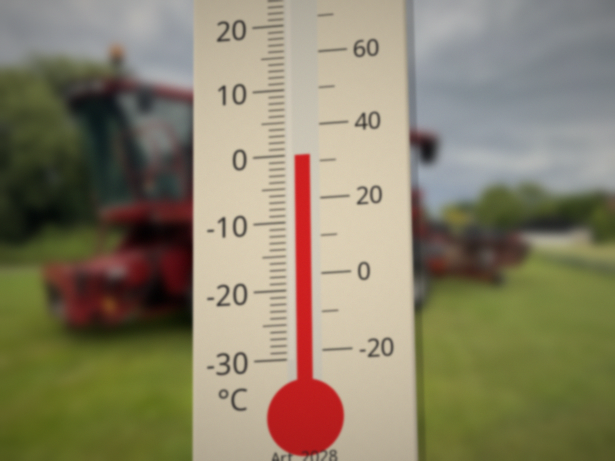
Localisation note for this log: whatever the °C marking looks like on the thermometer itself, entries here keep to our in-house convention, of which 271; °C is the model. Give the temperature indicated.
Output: 0; °C
